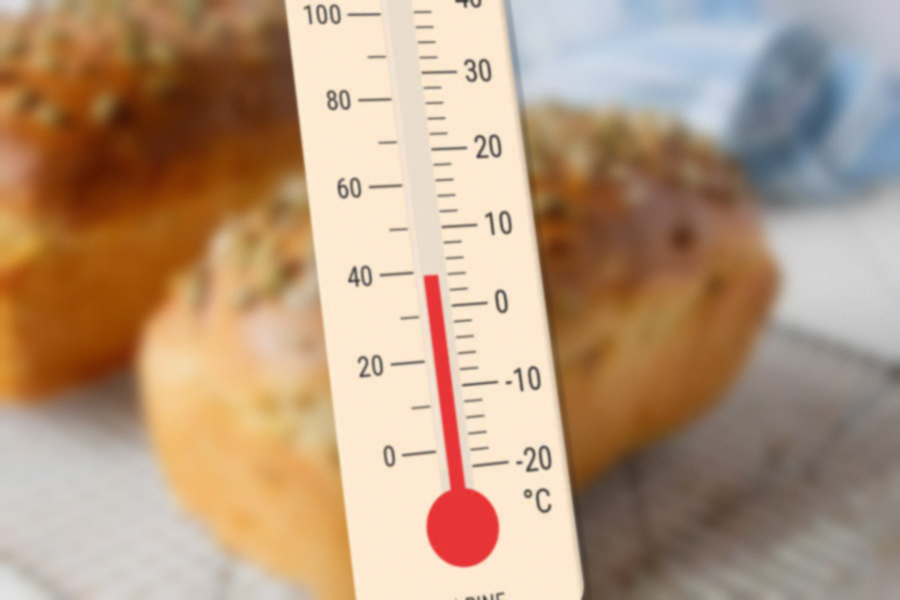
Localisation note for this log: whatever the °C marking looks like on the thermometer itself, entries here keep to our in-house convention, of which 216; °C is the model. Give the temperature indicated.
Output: 4; °C
